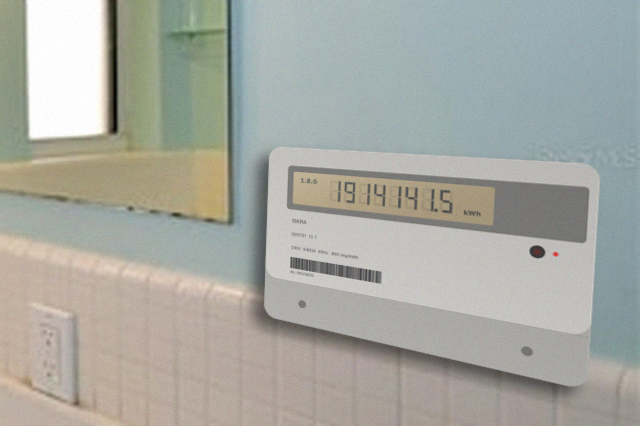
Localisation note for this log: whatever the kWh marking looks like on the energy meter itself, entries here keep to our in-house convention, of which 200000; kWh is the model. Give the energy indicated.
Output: 1914141.5; kWh
